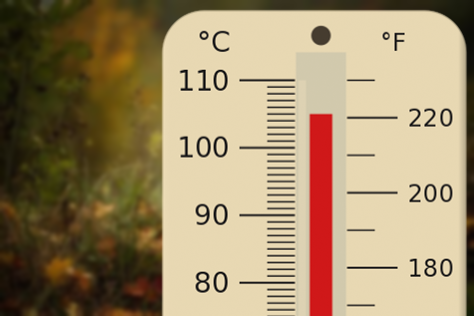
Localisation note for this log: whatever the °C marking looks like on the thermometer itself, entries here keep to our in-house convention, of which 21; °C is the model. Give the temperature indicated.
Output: 105; °C
